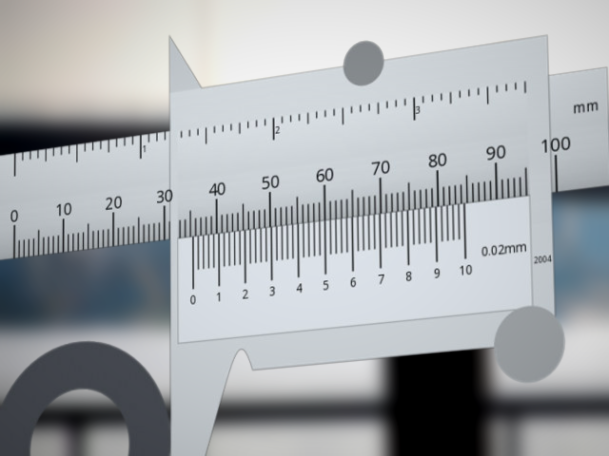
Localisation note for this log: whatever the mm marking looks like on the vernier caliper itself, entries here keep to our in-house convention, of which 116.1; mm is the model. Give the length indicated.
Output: 35.5; mm
